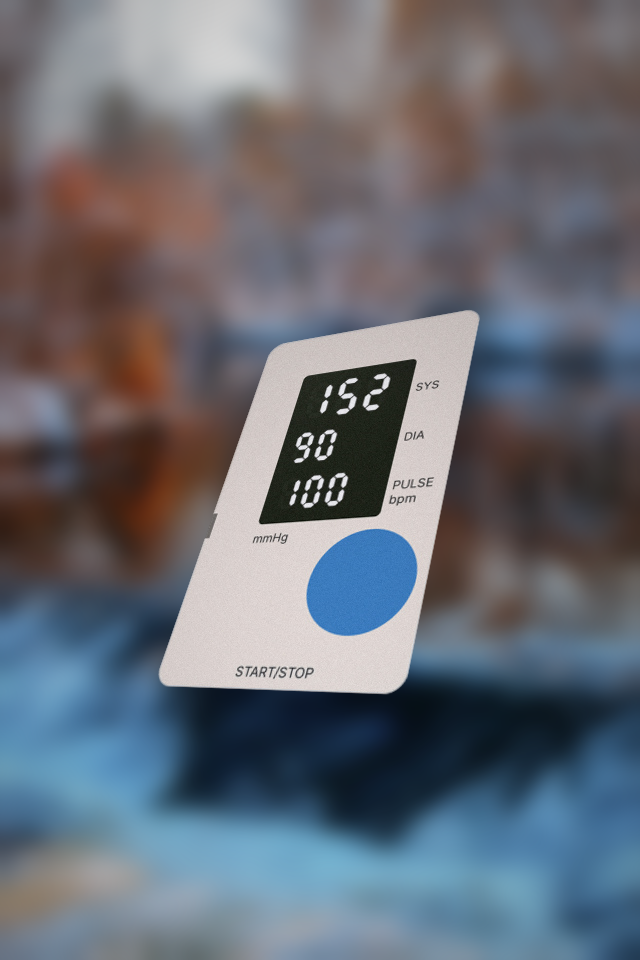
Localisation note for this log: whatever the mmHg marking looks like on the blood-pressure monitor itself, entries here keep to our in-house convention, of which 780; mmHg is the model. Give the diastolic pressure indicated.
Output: 90; mmHg
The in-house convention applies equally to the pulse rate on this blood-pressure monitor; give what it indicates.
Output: 100; bpm
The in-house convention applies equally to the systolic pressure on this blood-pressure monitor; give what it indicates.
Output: 152; mmHg
